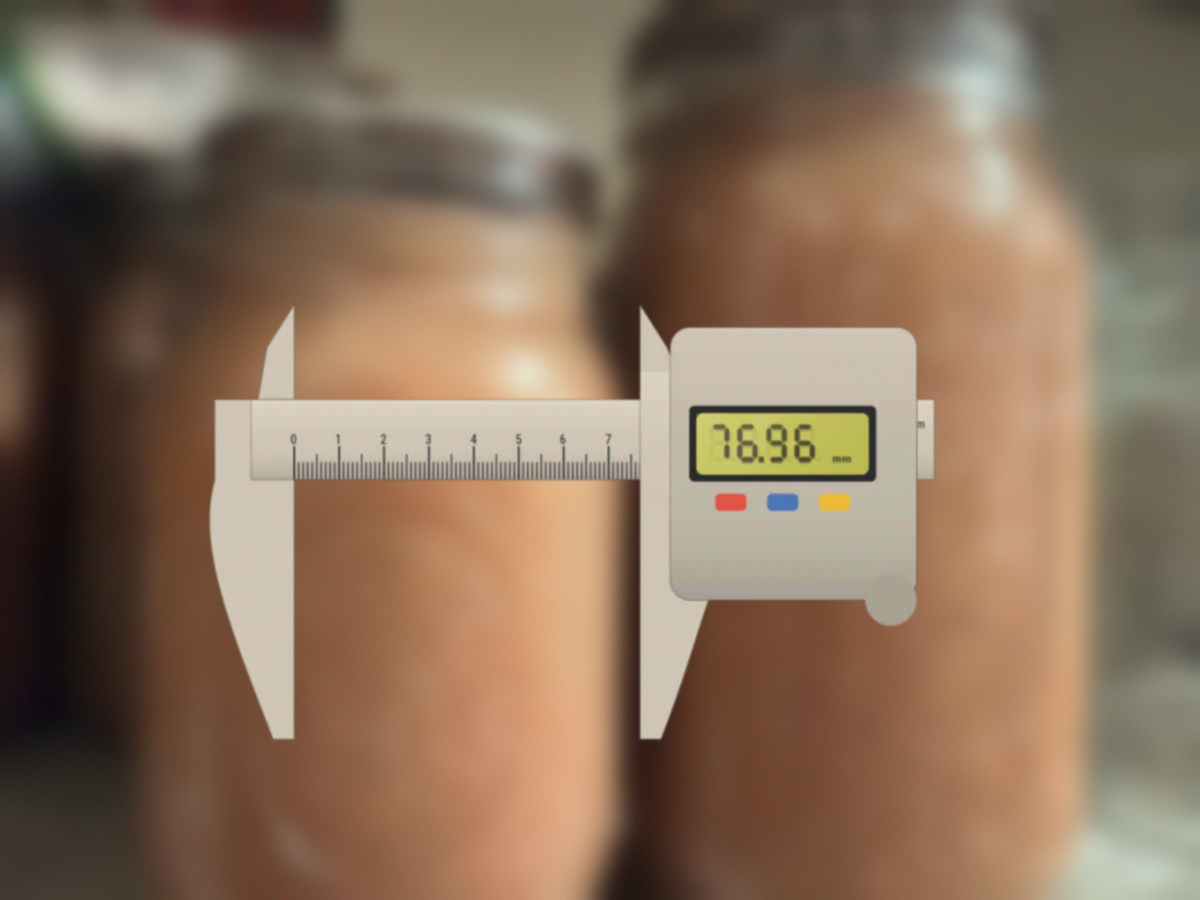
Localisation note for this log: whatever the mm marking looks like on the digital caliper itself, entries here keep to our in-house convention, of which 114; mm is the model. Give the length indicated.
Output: 76.96; mm
